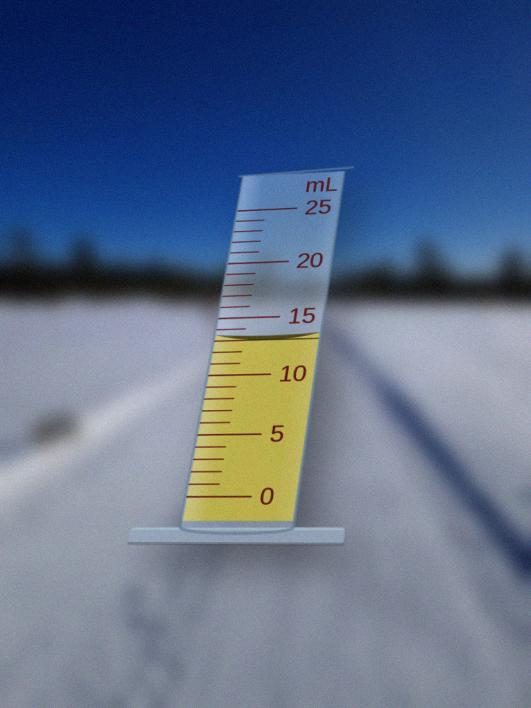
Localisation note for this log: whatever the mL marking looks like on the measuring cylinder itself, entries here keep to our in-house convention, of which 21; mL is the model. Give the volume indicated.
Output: 13; mL
